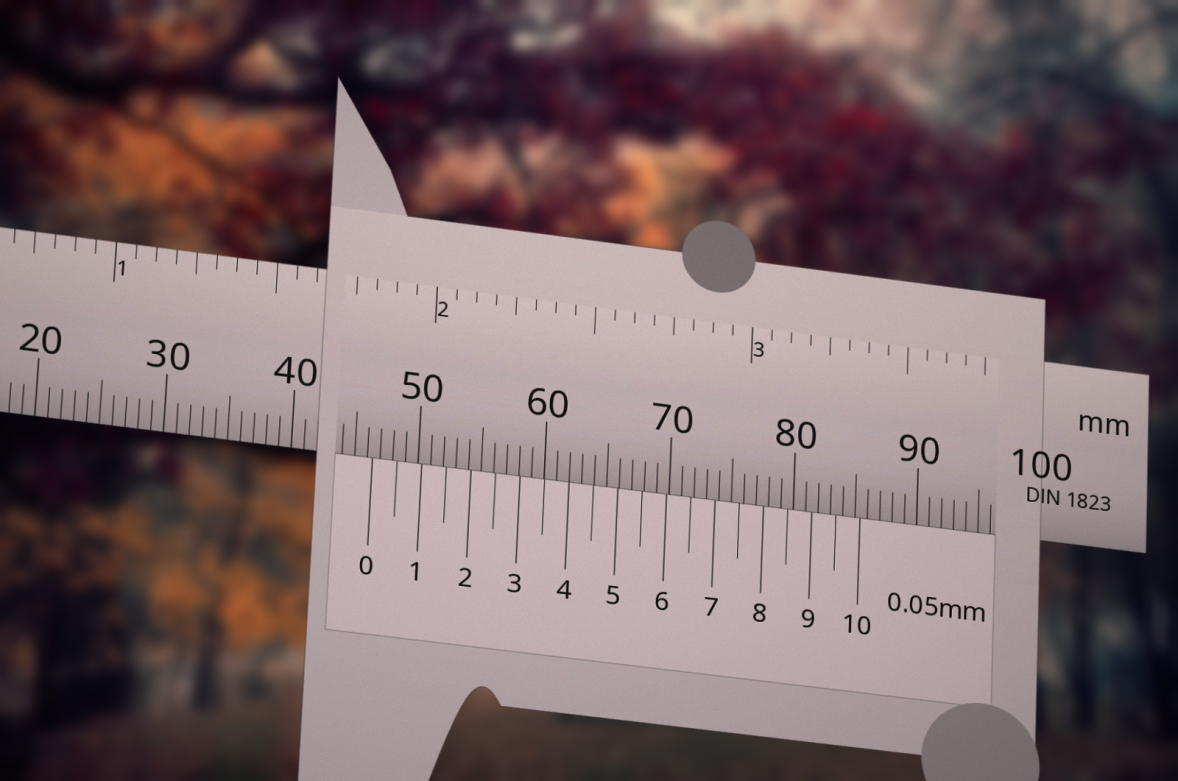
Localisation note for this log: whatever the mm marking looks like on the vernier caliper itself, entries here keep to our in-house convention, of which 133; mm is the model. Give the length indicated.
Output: 46.4; mm
